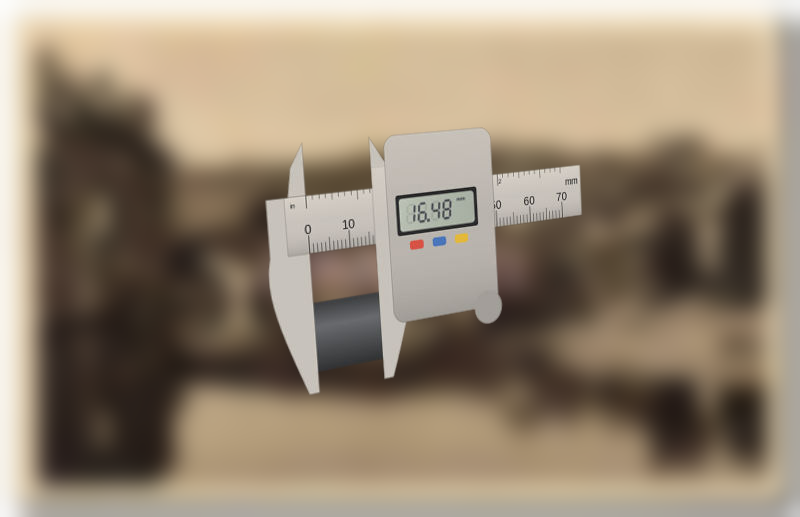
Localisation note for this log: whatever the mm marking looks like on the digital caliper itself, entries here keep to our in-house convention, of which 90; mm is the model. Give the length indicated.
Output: 16.48; mm
